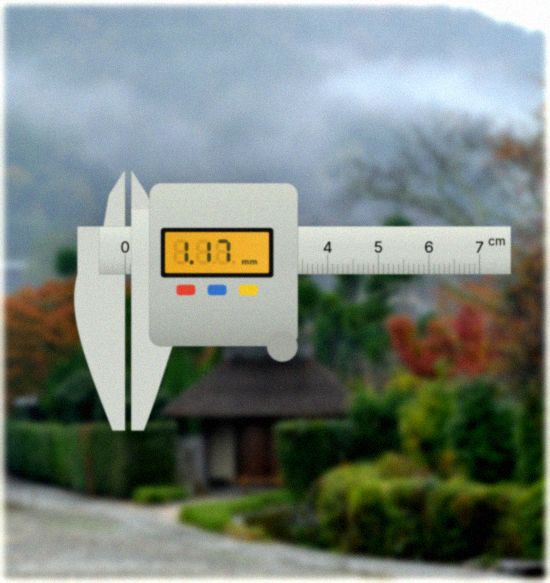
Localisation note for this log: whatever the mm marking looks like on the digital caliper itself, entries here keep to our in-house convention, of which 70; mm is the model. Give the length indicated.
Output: 1.17; mm
